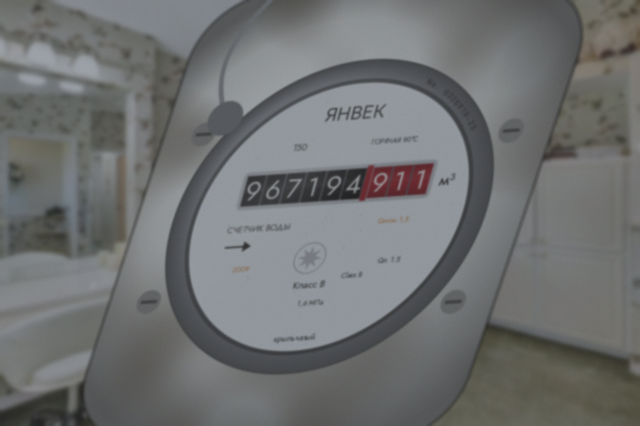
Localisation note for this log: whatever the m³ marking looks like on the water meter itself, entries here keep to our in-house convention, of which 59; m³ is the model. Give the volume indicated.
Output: 967194.911; m³
